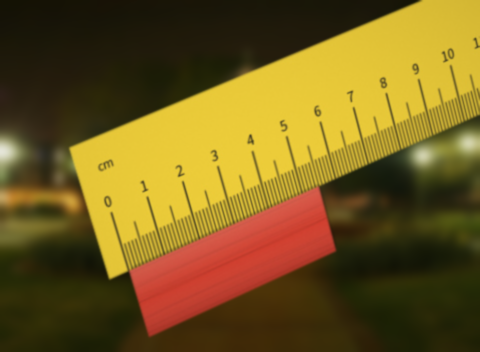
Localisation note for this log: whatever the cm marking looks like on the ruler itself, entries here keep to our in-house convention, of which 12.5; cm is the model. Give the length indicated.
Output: 5.5; cm
